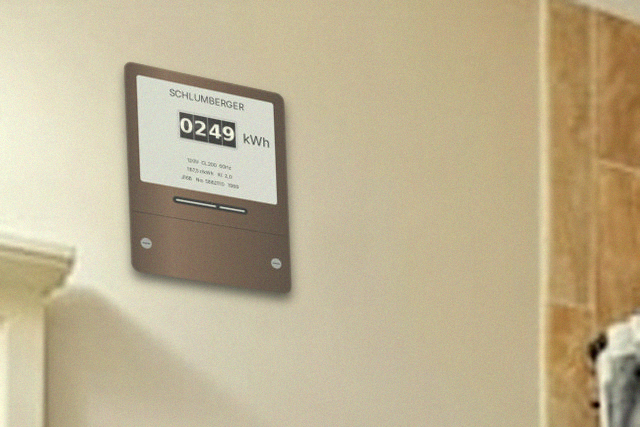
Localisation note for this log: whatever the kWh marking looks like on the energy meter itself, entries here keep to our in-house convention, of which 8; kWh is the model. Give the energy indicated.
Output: 249; kWh
